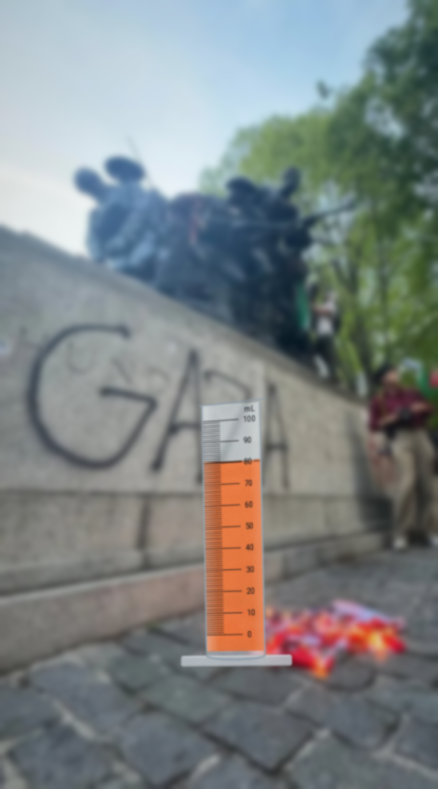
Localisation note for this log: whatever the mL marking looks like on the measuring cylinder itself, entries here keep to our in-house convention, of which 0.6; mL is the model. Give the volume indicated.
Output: 80; mL
